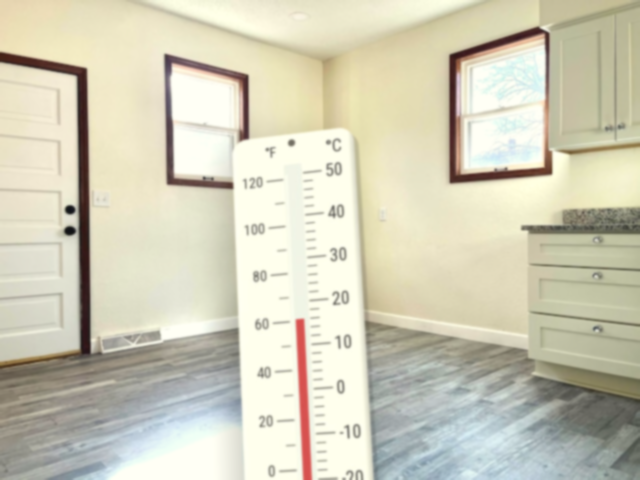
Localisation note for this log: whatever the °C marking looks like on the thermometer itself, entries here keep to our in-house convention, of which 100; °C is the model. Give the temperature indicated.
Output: 16; °C
